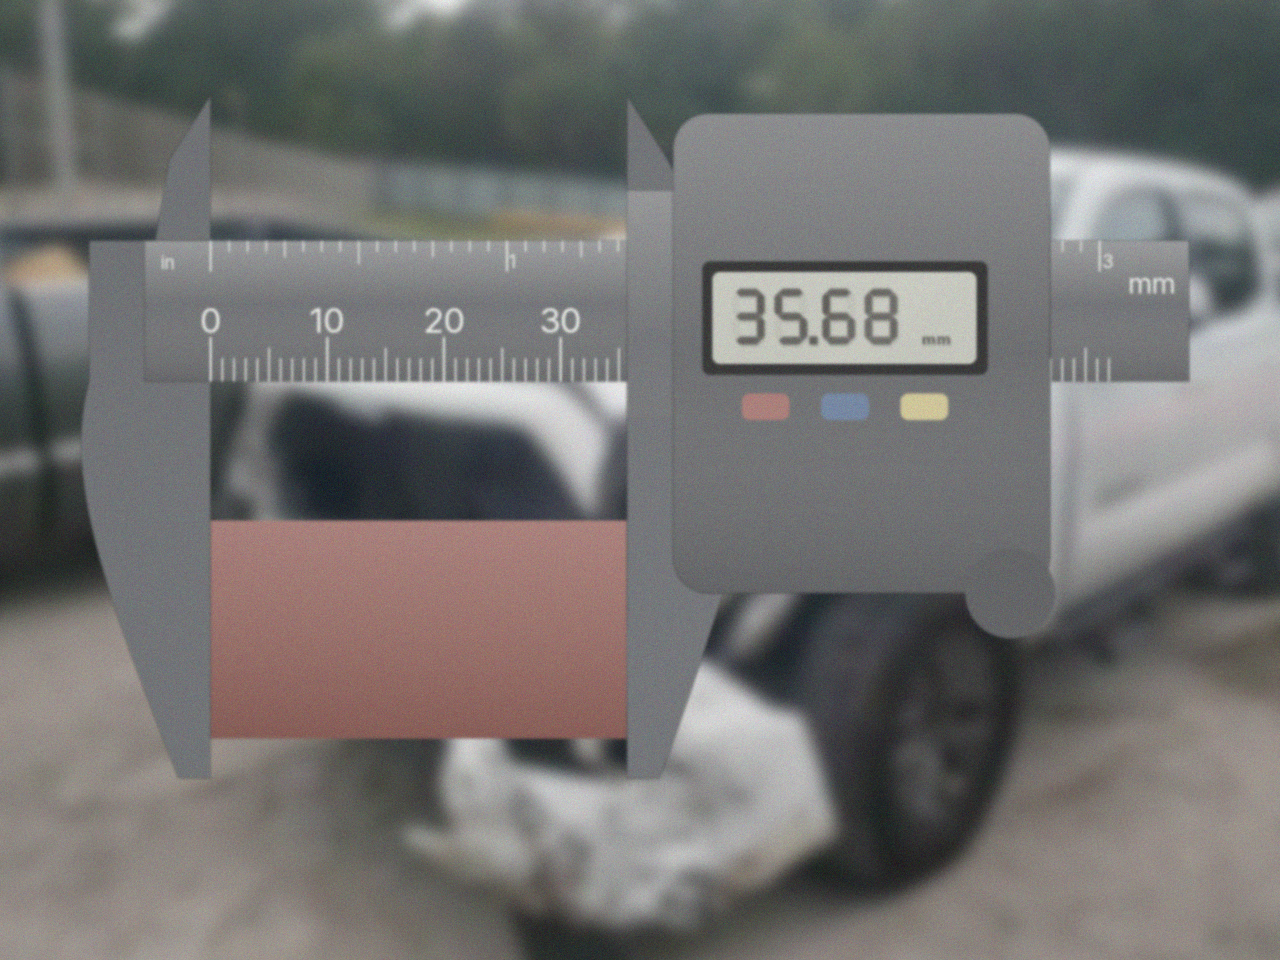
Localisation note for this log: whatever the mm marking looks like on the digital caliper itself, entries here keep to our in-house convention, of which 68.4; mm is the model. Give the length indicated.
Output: 35.68; mm
